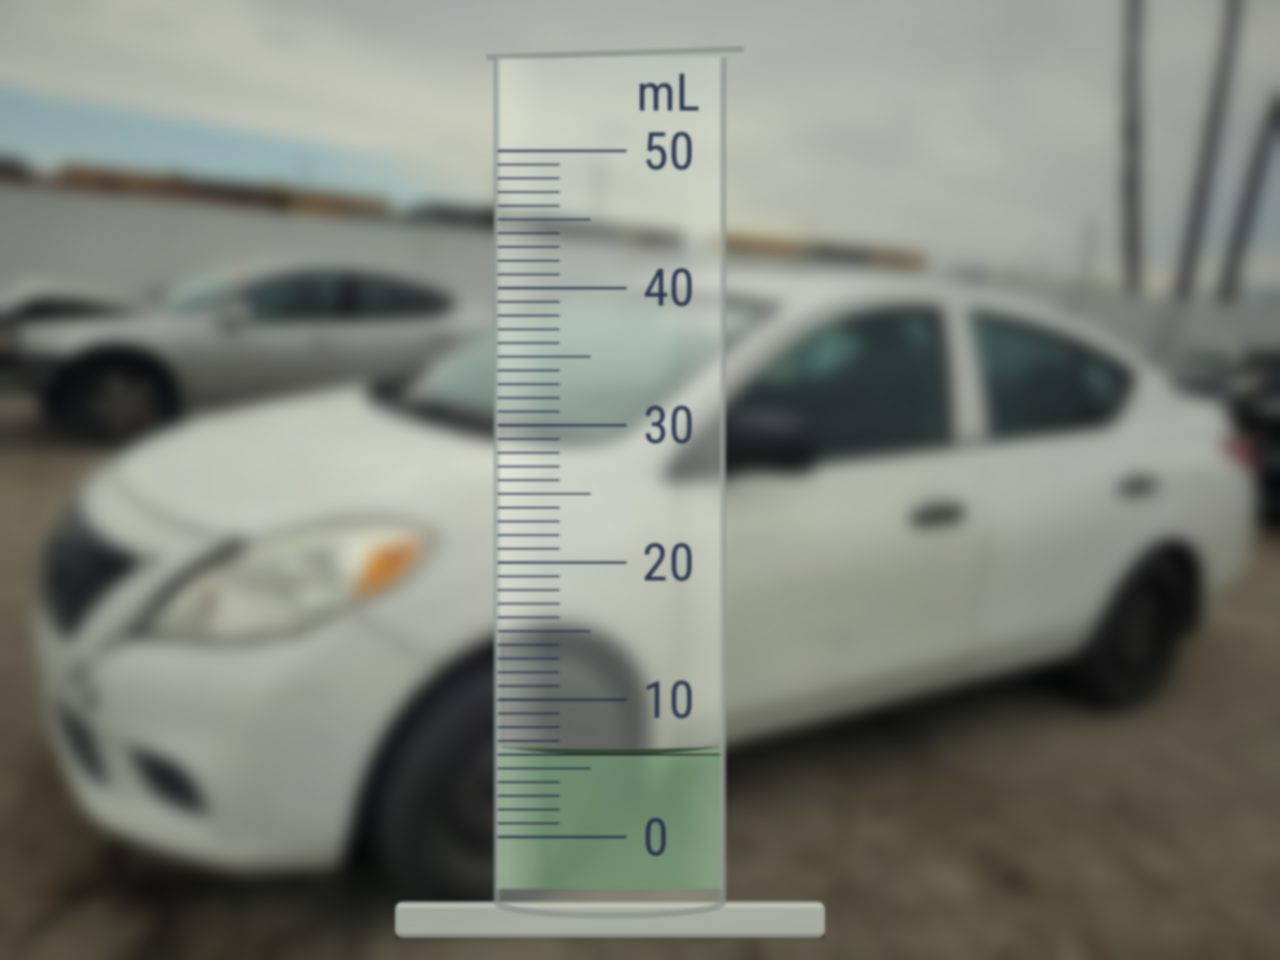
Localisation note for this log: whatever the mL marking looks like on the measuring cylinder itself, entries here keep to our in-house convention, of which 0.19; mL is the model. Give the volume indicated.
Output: 6; mL
